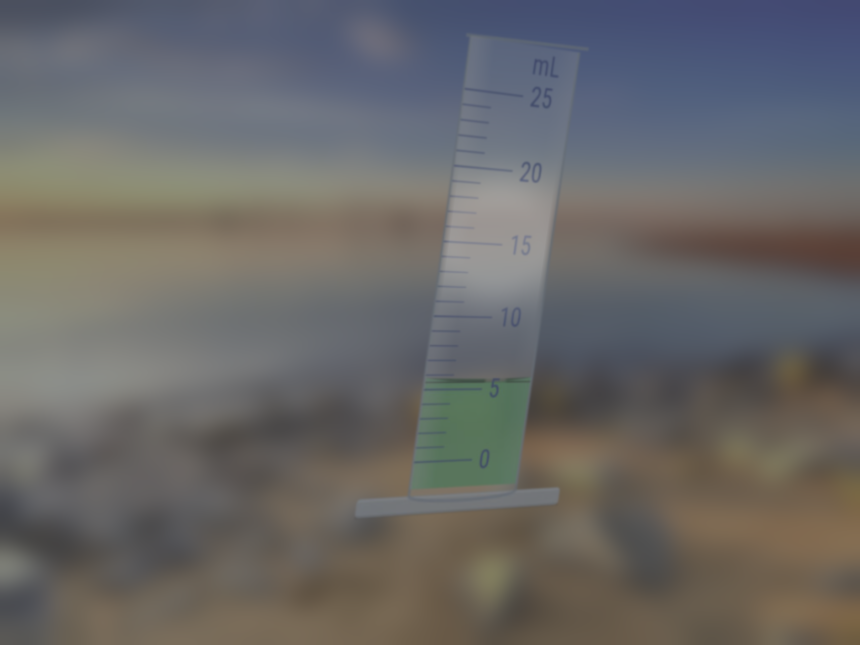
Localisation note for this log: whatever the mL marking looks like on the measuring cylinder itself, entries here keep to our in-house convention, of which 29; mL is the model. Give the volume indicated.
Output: 5.5; mL
